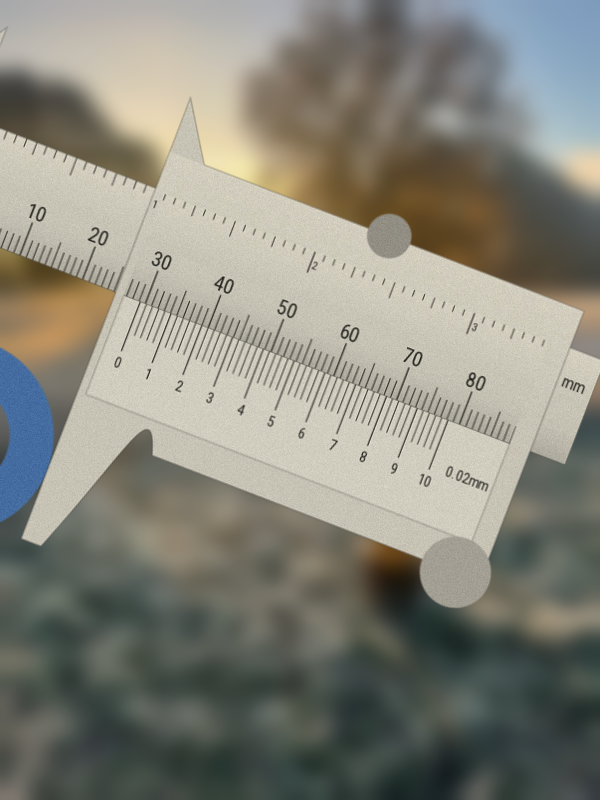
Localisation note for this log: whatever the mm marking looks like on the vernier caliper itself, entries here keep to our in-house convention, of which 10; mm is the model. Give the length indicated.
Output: 29.2; mm
